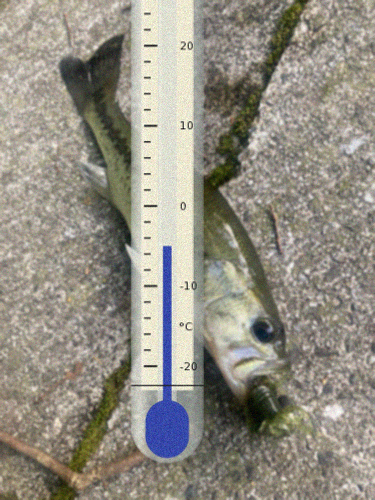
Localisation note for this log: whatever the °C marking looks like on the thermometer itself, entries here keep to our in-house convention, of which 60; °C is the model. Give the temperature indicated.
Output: -5; °C
